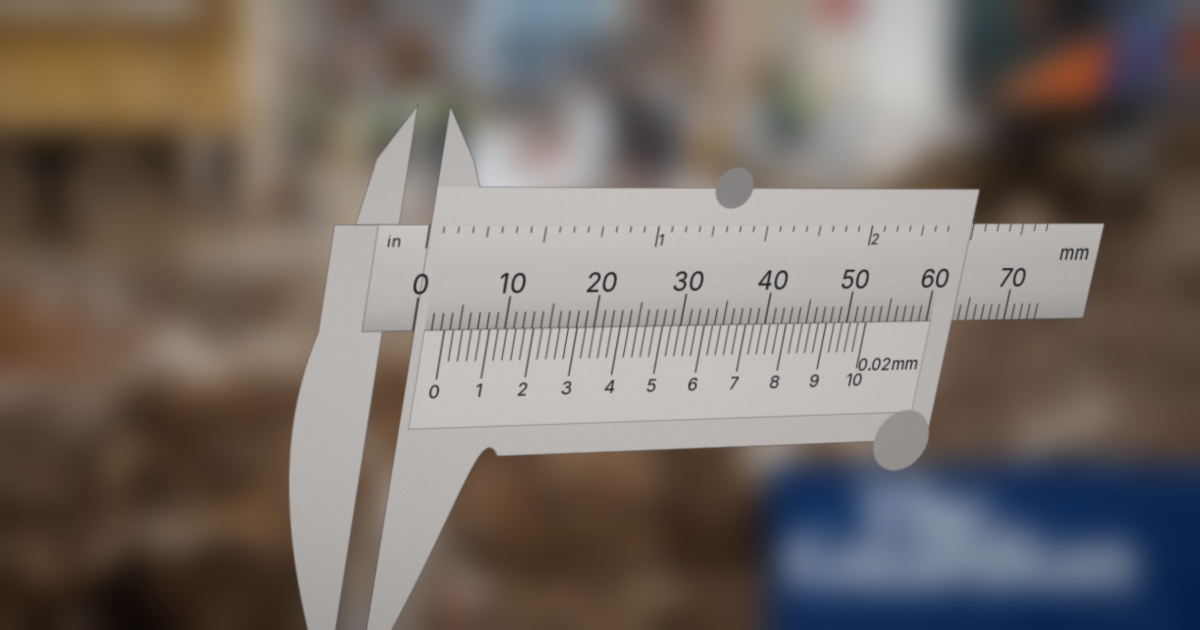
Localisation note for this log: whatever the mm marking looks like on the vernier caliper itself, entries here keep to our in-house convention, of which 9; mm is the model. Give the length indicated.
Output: 3.4; mm
